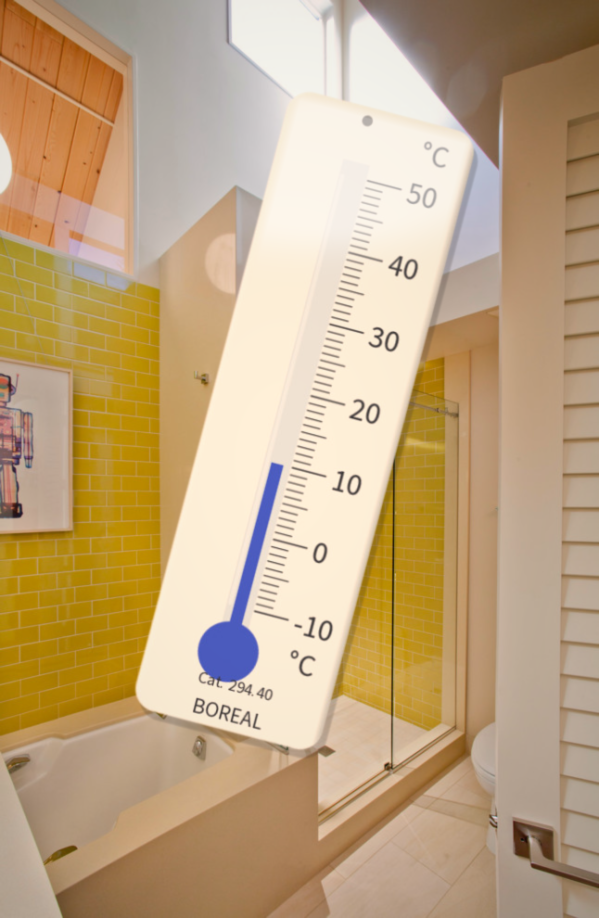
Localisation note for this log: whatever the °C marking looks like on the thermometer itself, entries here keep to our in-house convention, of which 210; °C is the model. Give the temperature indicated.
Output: 10; °C
